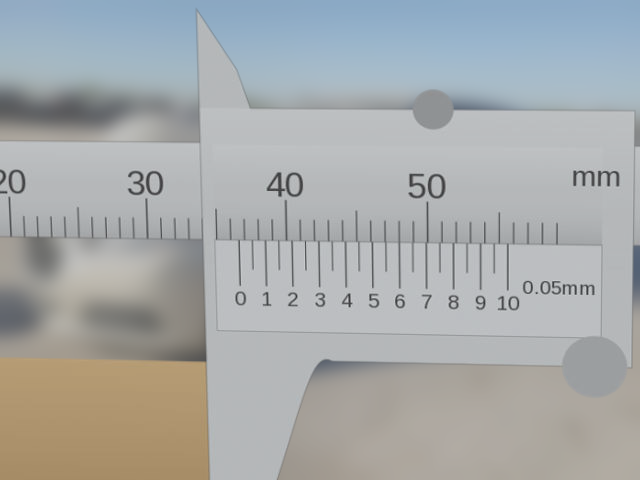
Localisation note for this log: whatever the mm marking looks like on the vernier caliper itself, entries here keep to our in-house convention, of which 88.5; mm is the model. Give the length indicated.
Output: 36.6; mm
